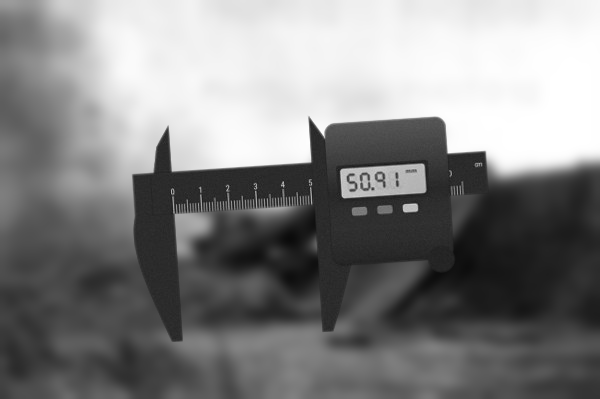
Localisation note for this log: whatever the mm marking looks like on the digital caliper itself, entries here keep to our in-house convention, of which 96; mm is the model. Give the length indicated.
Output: 50.91; mm
